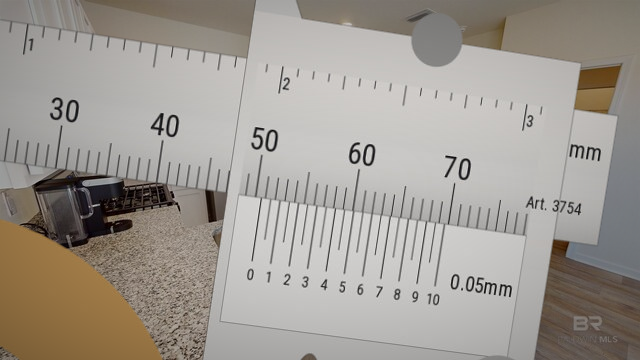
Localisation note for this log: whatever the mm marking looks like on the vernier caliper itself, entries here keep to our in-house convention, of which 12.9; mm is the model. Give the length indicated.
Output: 50.6; mm
